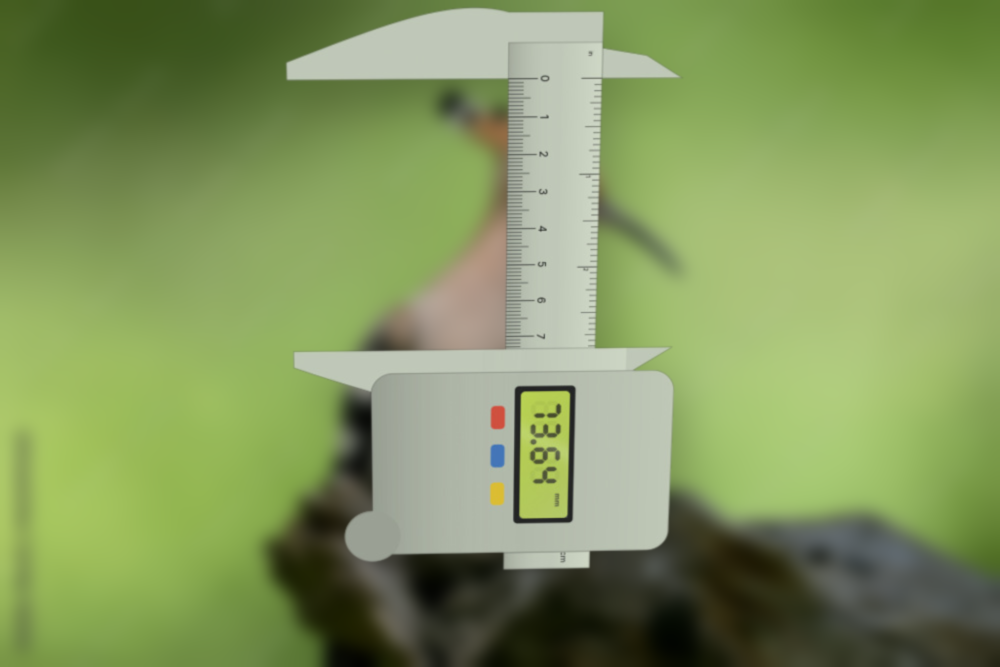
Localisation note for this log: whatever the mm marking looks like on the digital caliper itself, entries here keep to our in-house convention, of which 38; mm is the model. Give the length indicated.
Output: 73.64; mm
